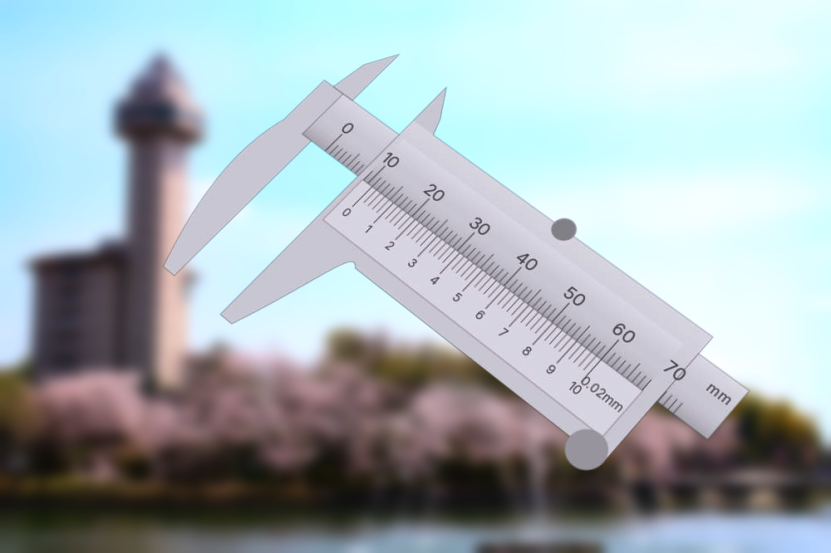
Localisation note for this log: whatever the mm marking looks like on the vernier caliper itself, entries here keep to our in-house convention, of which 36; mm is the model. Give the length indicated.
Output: 11.0; mm
